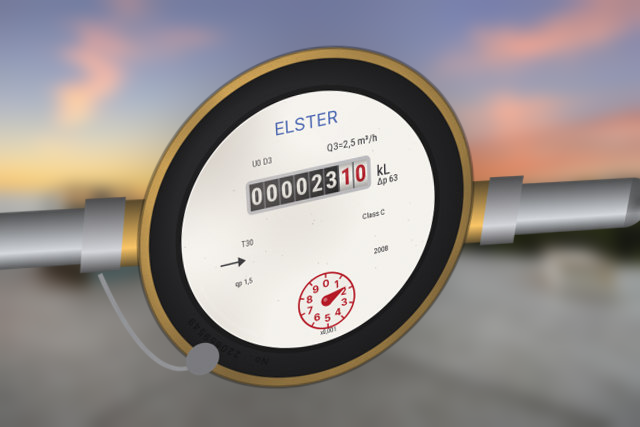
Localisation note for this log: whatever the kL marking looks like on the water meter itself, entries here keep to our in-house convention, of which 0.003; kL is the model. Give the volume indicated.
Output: 23.101; kL
